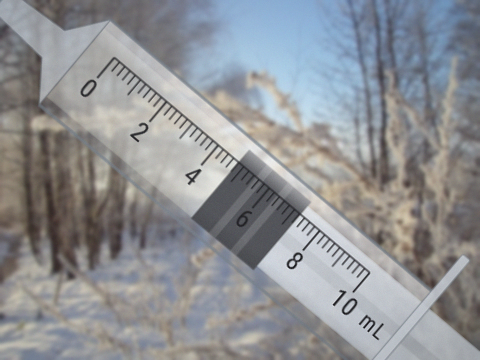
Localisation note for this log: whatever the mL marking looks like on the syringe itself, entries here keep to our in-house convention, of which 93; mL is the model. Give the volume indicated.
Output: 4.8; mL
